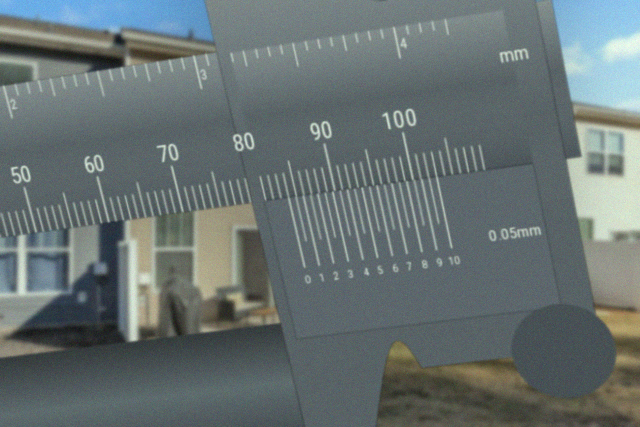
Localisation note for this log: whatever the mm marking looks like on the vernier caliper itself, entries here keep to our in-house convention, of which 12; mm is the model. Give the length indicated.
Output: 84.0; mm
